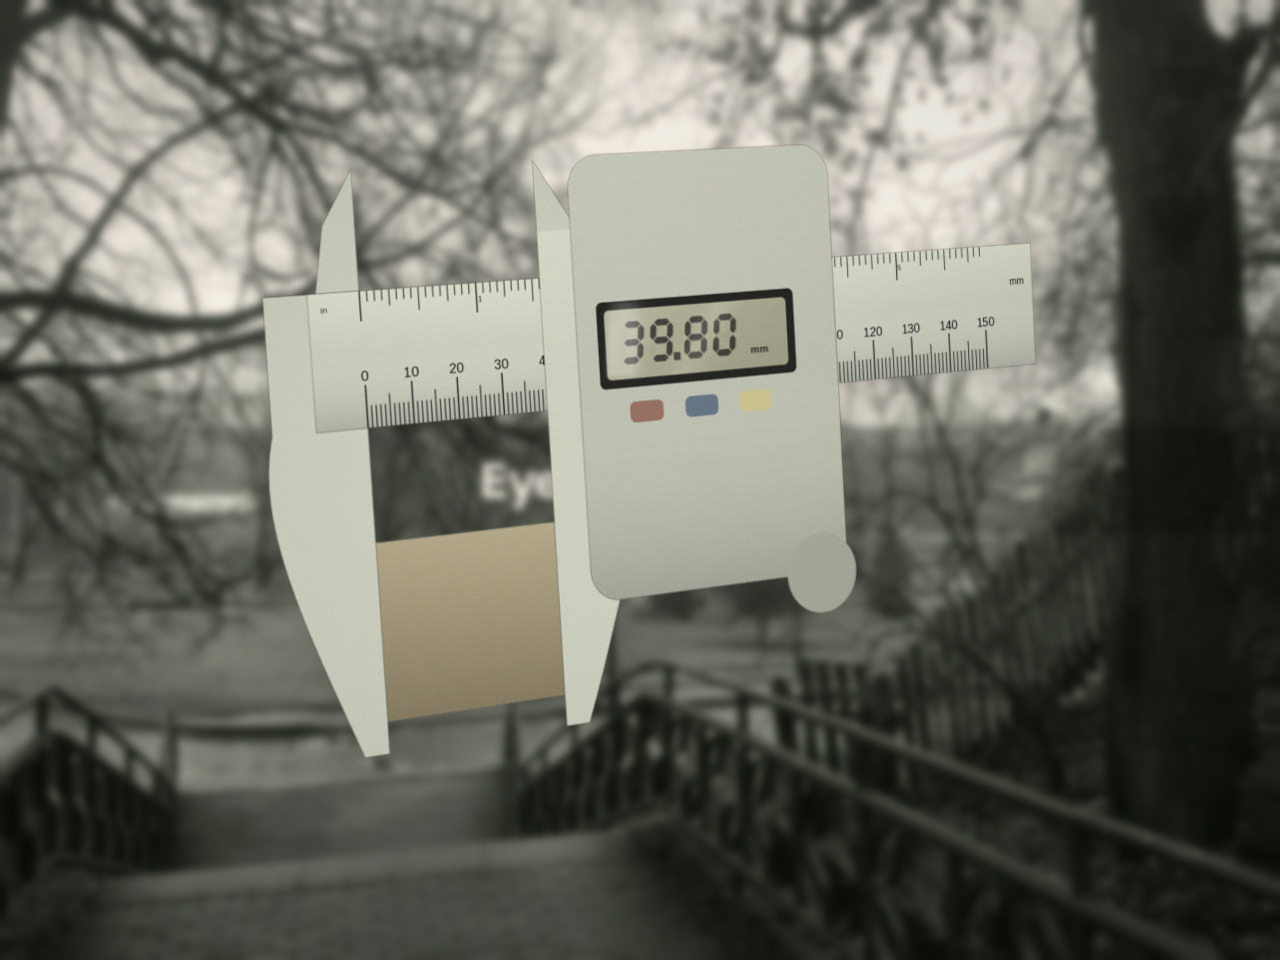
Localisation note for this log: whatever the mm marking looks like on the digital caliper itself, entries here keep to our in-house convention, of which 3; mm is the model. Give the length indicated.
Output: 39.80; mm
